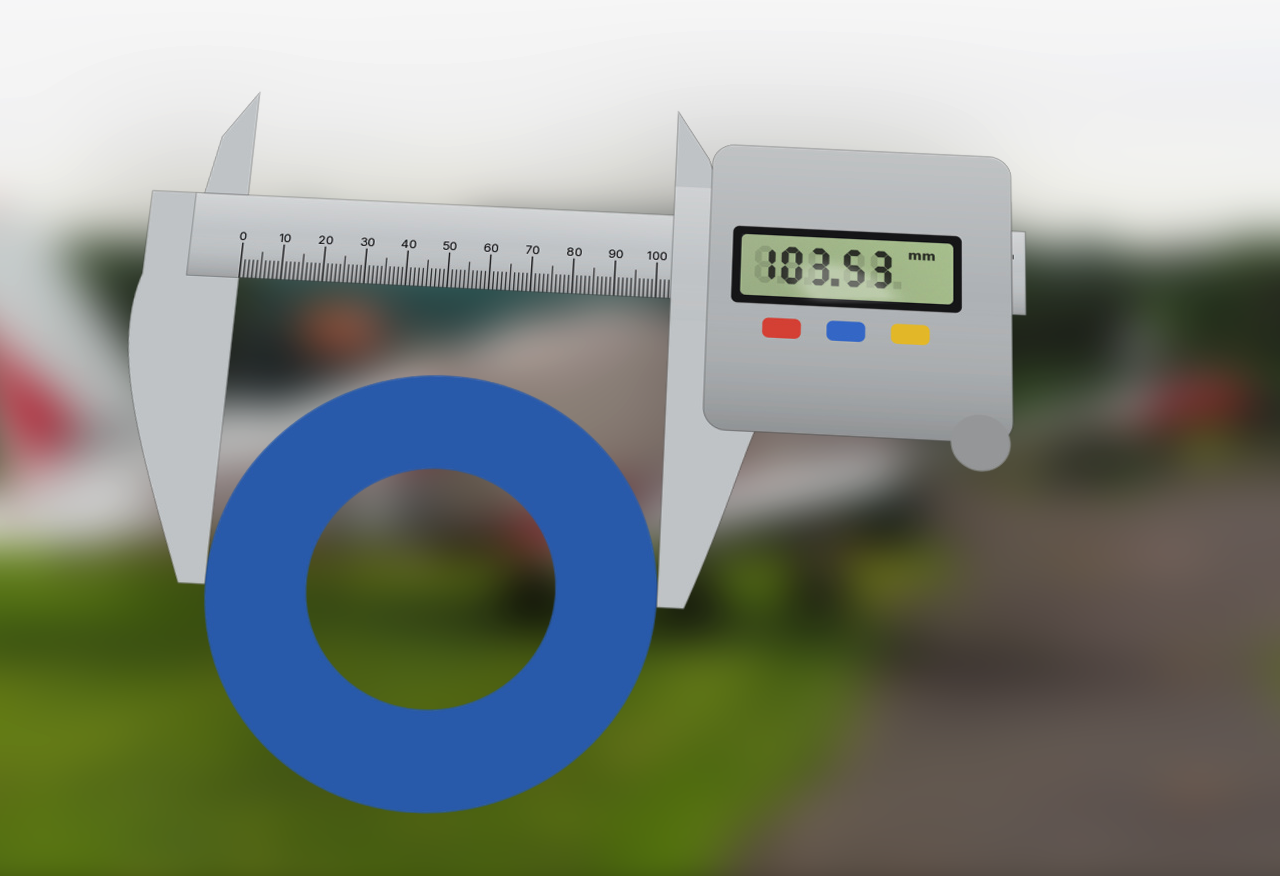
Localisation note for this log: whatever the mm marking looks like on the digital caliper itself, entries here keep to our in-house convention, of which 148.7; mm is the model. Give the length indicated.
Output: 103.53; mm
